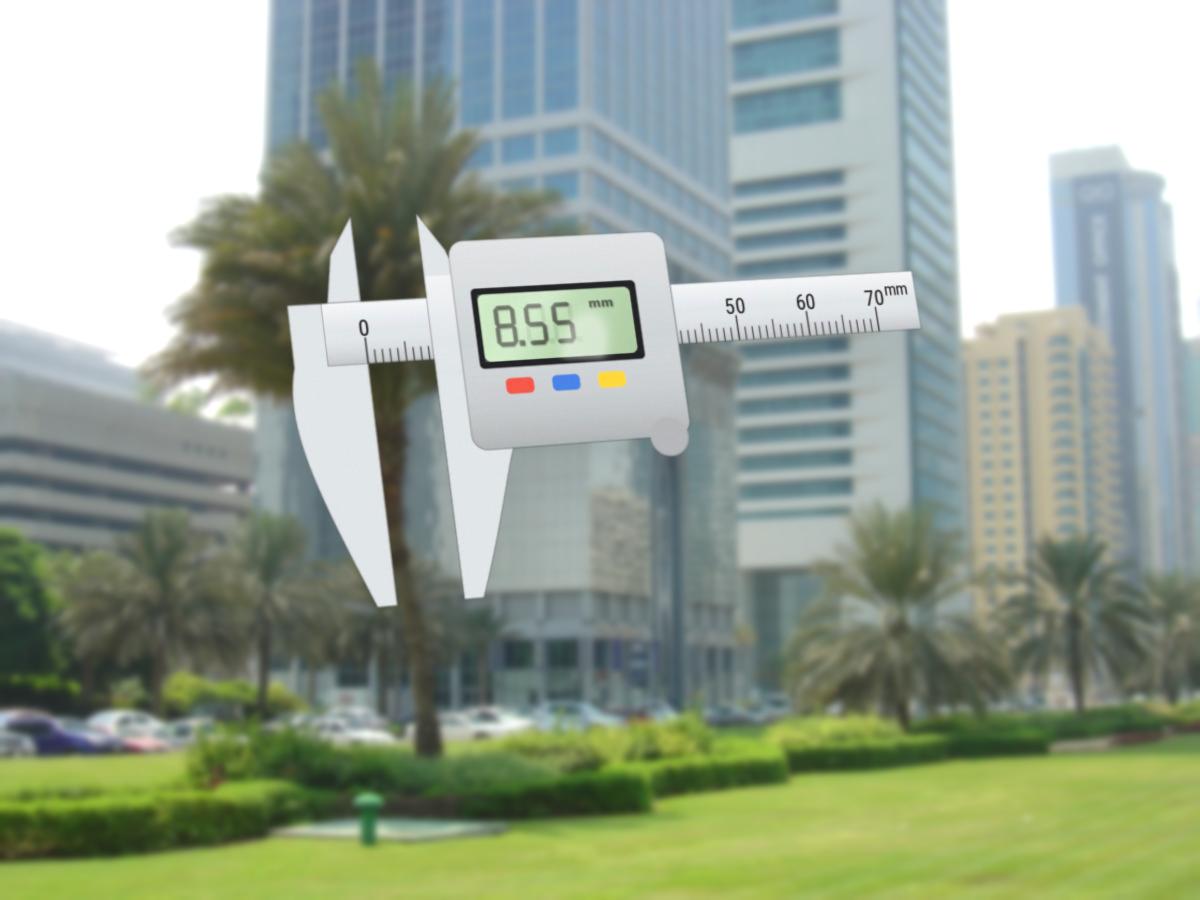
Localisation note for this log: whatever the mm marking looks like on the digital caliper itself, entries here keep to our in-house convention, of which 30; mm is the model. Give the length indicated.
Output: 8.55; mm
